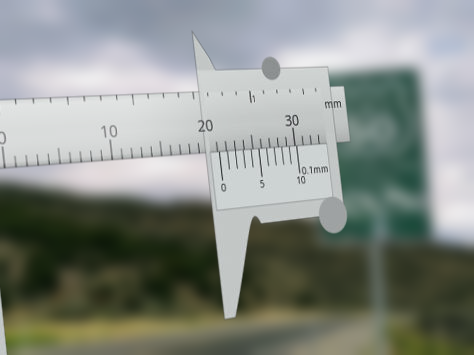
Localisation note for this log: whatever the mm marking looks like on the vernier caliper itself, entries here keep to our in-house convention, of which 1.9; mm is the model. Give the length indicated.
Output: 21.2; mm
